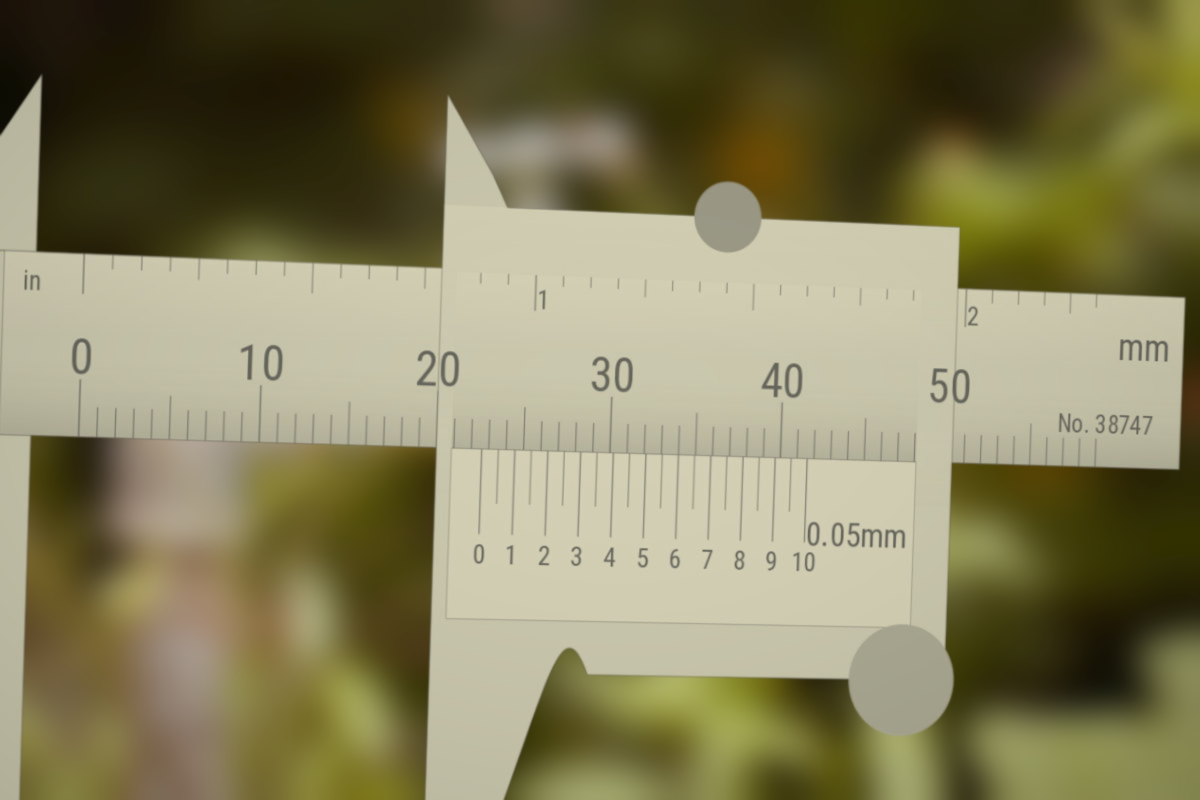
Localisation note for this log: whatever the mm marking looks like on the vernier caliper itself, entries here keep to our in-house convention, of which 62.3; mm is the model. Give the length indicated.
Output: 22.6; mm
